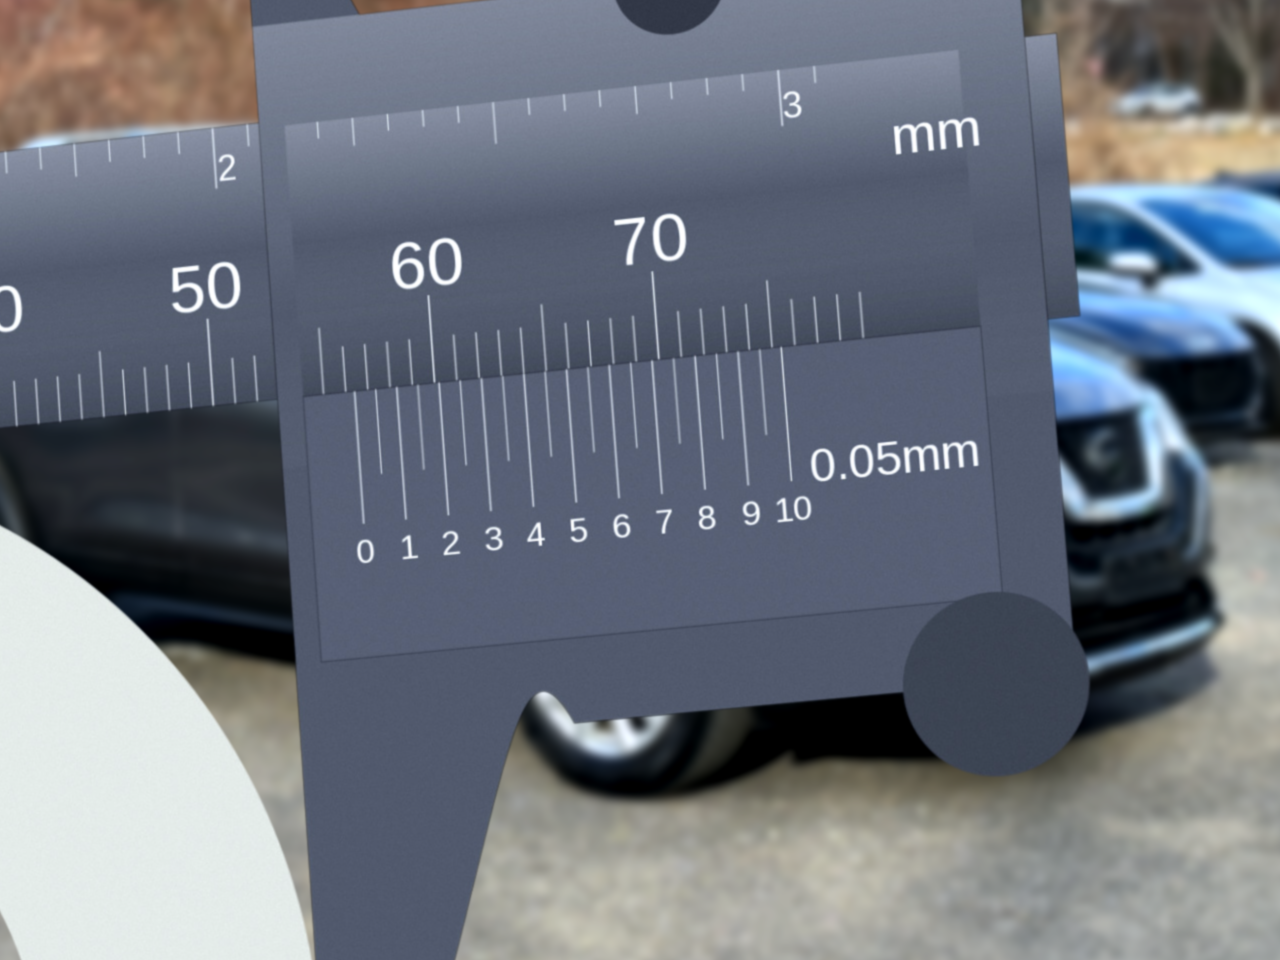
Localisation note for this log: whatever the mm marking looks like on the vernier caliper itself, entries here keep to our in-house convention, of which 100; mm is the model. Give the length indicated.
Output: 56.4; mm
